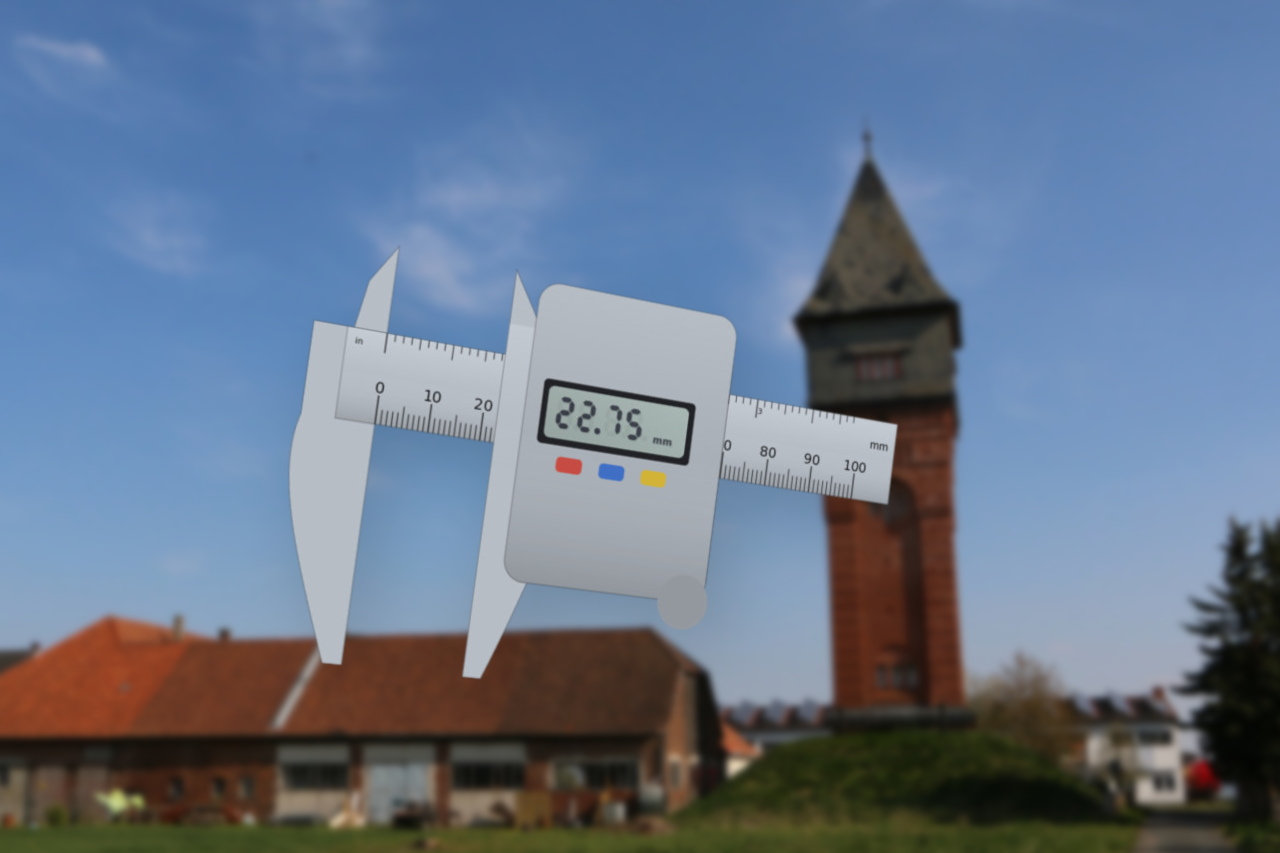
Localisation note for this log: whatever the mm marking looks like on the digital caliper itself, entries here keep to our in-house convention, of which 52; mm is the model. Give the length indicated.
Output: 22.75; mm
